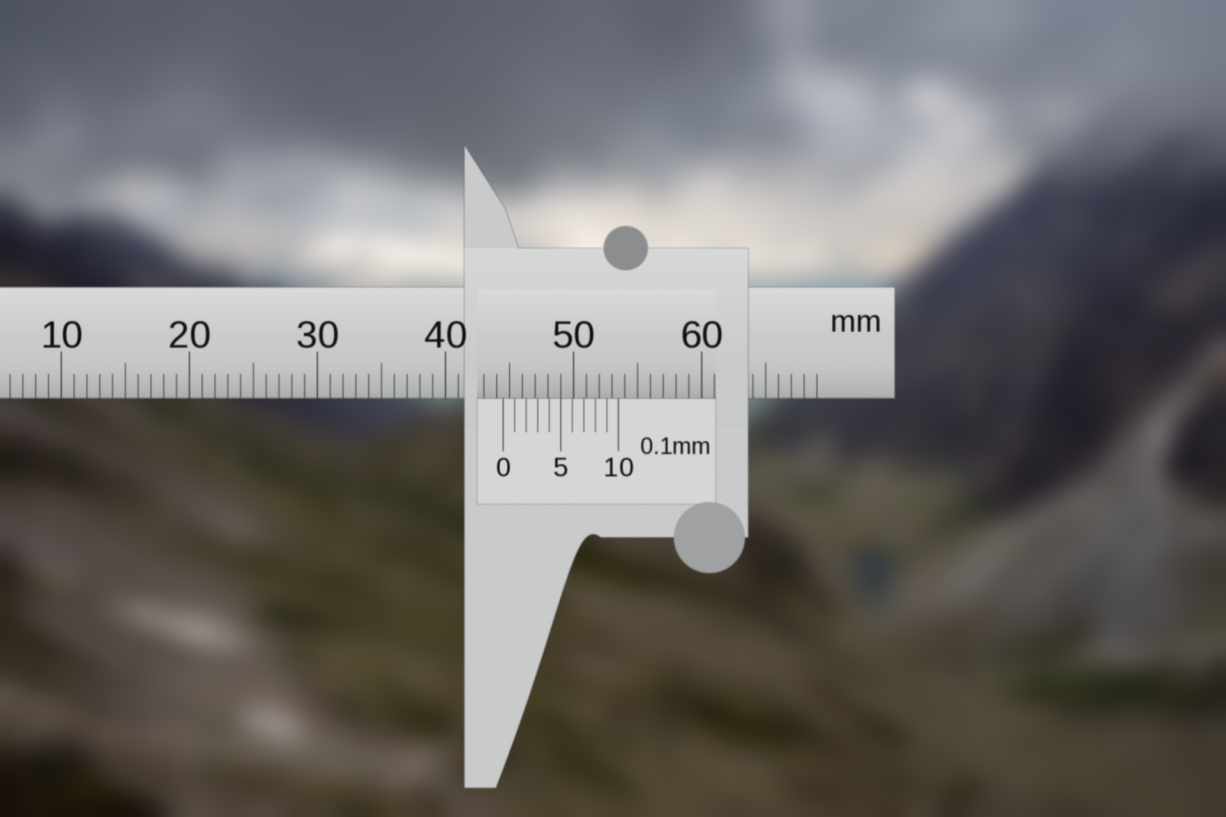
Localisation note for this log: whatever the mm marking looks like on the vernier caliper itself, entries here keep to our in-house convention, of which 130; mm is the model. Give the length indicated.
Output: 44.5; mm
